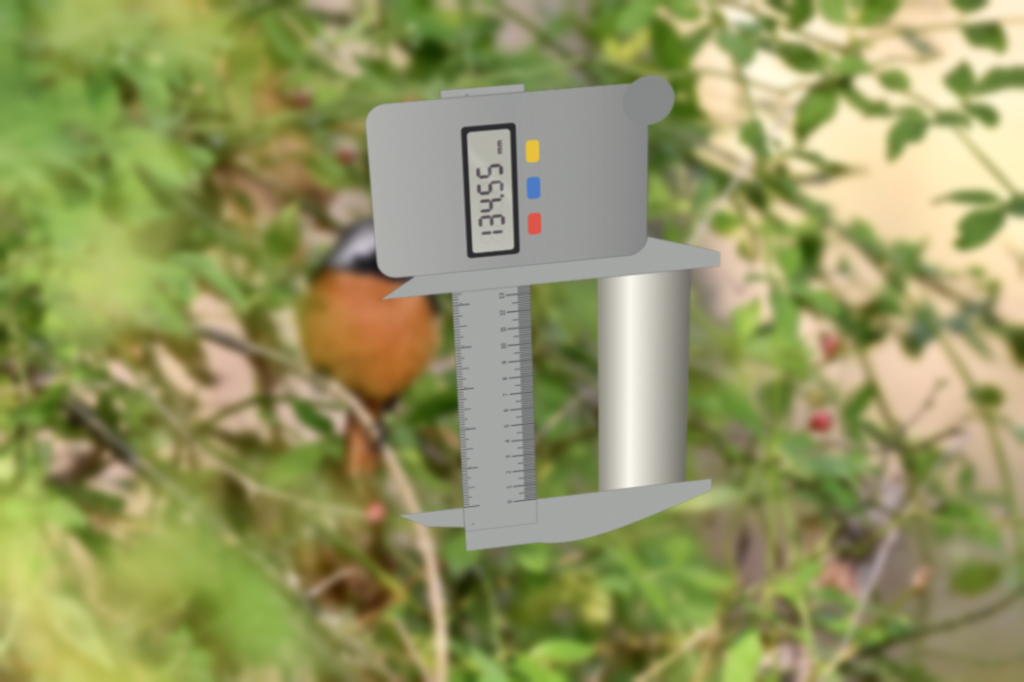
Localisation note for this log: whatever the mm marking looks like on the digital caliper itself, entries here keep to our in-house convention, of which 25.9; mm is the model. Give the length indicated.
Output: 134.55; mm
